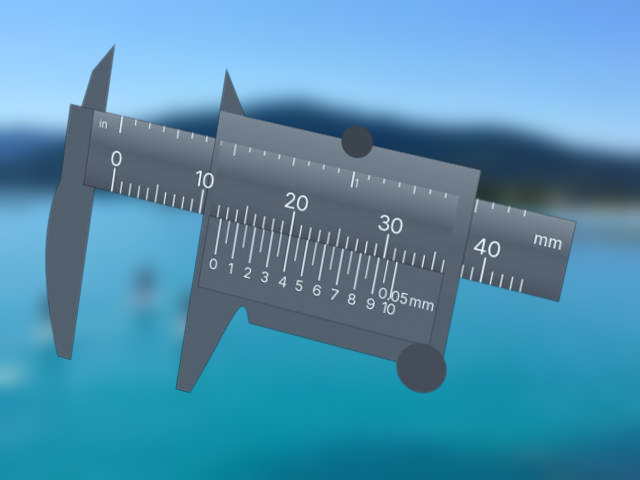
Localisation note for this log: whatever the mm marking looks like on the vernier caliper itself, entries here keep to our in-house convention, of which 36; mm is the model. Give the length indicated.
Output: 12.4; mm
